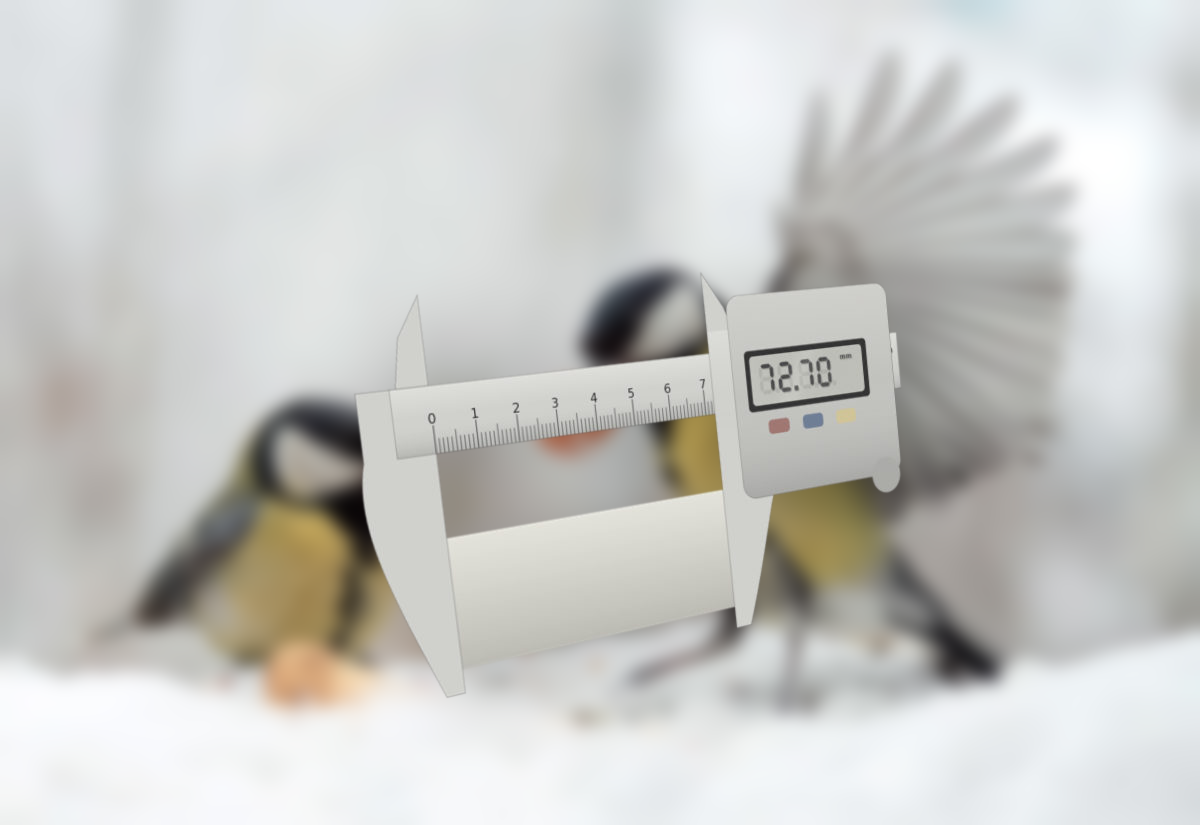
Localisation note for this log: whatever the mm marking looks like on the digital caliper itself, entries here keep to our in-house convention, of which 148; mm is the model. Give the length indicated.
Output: 72.70; mm
